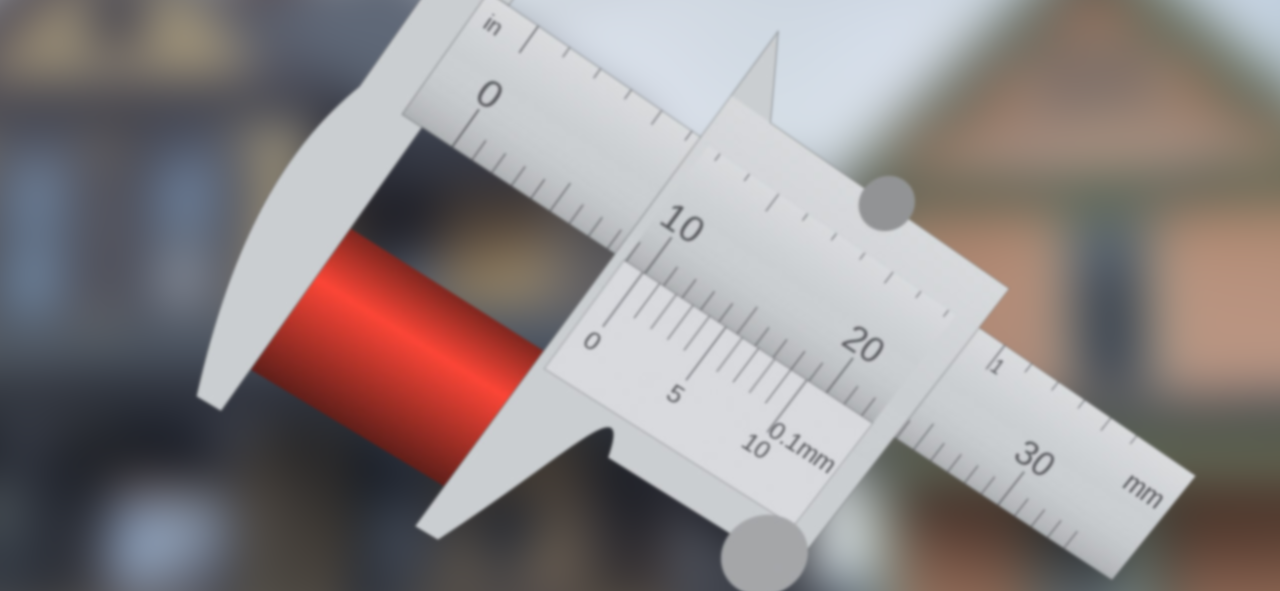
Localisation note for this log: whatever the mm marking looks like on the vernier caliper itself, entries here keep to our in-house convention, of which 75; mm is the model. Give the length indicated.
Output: 9.9; mm
